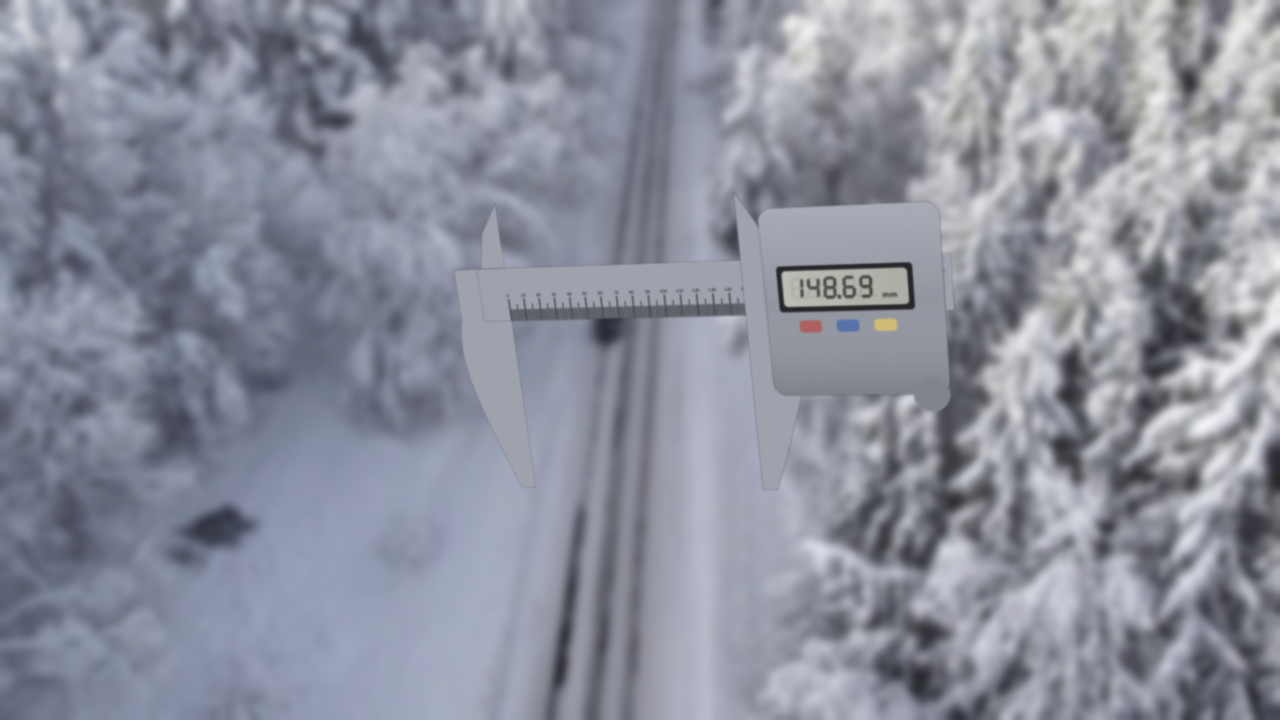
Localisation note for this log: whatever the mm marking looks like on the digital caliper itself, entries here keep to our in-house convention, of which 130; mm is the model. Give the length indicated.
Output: 148.69; mm
